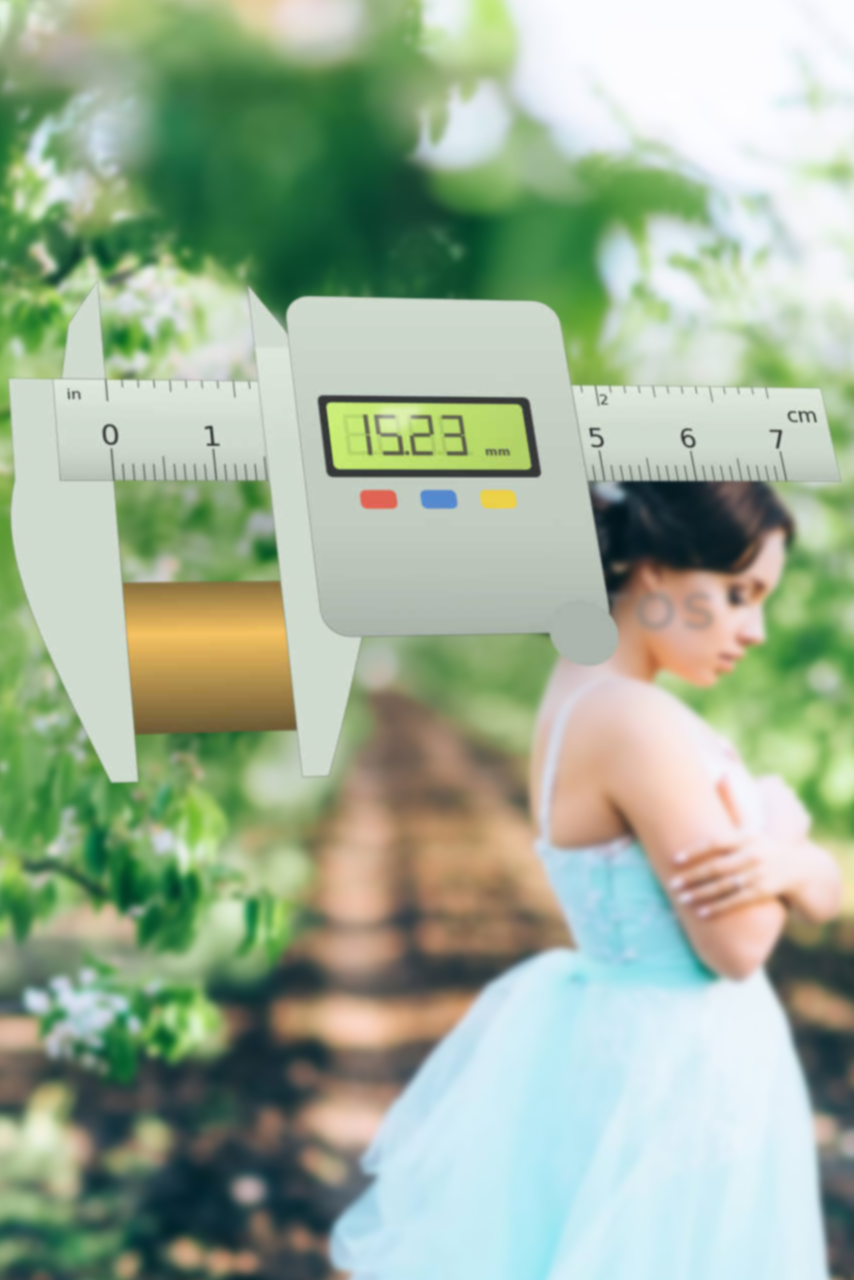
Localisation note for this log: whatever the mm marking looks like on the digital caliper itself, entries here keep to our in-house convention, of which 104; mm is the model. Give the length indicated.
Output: 15.23; mm
